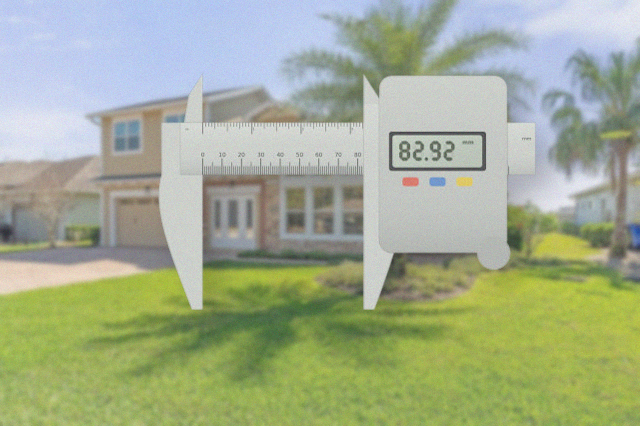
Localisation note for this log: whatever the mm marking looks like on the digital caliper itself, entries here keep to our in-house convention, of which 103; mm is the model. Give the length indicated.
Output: 82.92; mm
